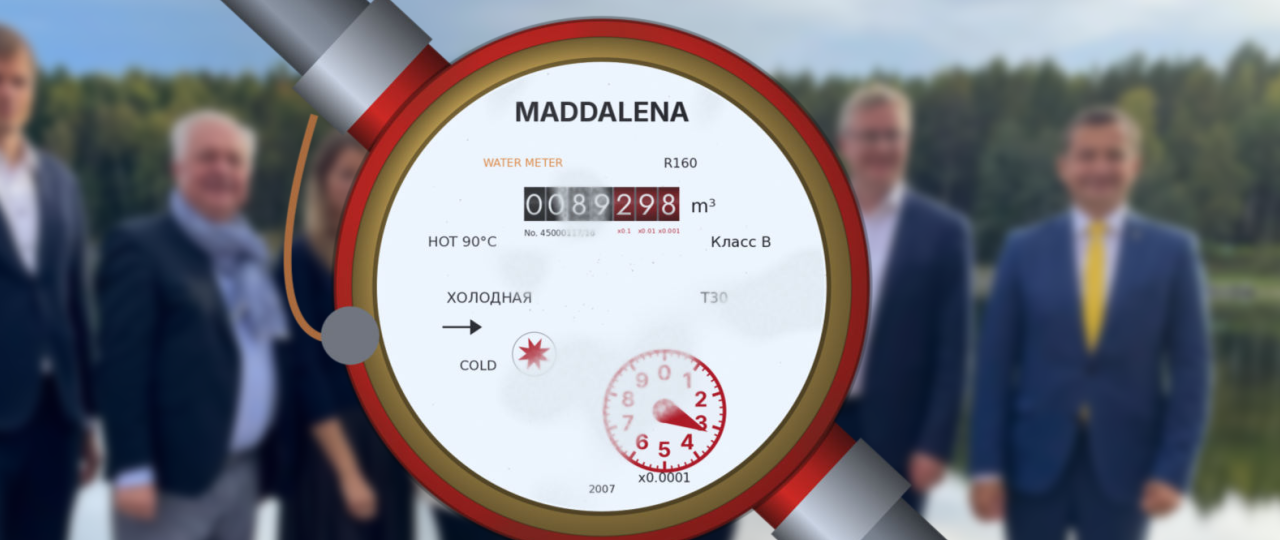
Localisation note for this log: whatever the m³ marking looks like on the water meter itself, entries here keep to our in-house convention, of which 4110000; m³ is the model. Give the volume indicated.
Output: 89.2983; m³
